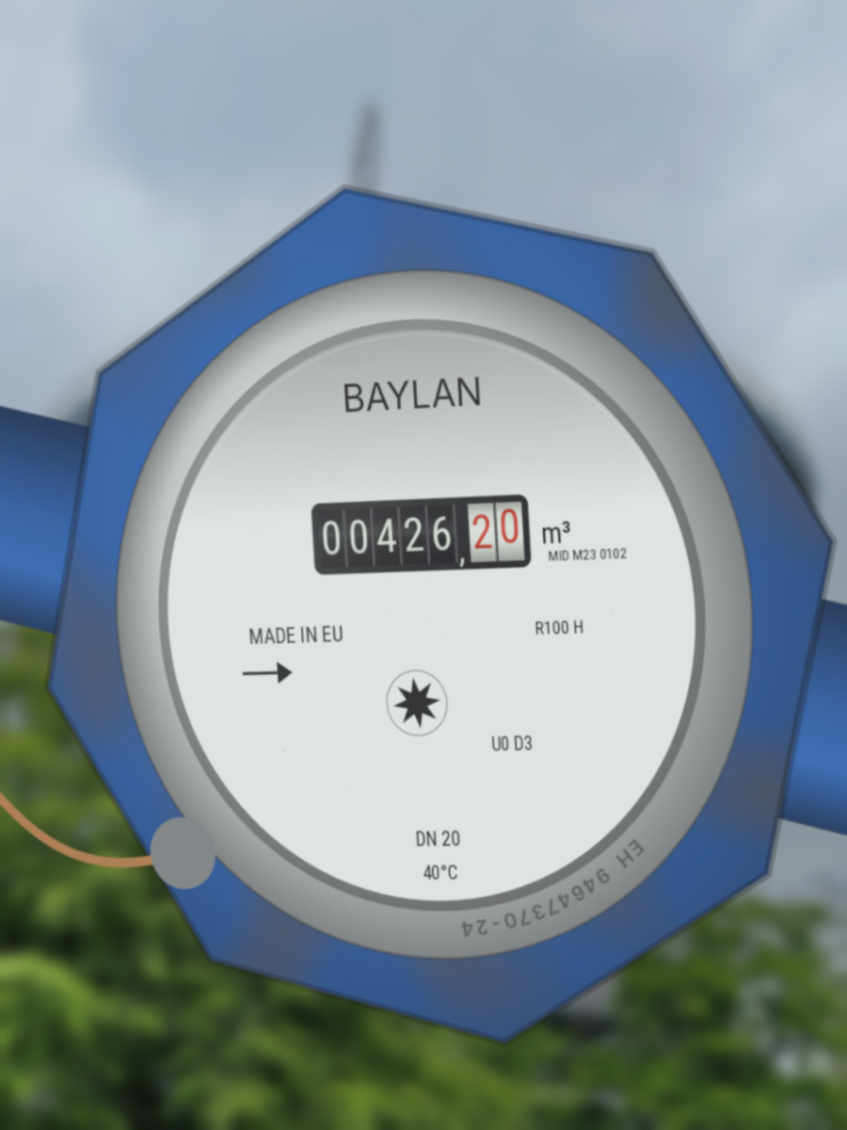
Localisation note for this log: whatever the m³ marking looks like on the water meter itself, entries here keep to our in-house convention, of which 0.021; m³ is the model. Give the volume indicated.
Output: 426.20; m³
